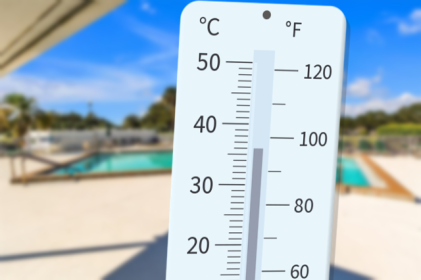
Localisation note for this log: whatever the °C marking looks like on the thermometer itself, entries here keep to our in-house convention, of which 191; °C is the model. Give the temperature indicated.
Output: 36; °C
